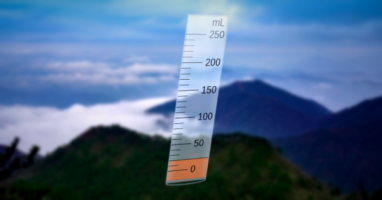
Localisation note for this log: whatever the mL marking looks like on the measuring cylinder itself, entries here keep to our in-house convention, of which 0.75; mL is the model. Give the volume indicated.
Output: 20; mL
